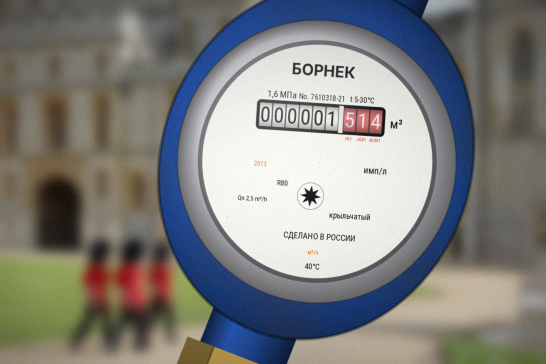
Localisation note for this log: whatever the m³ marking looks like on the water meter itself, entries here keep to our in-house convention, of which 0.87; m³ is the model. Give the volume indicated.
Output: 1.514; m³
